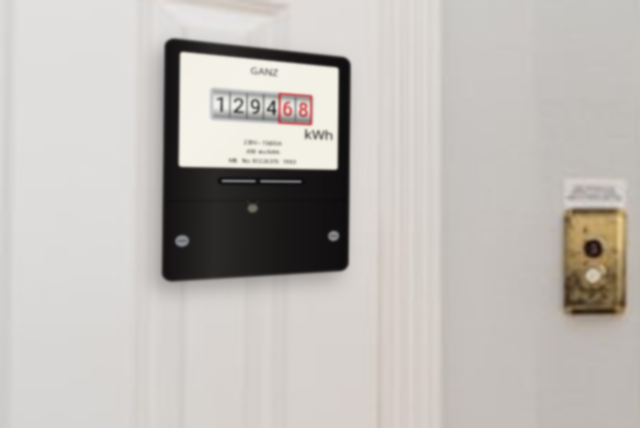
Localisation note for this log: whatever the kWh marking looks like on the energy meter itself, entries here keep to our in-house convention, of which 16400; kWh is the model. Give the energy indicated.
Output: 1294.68; kWh
